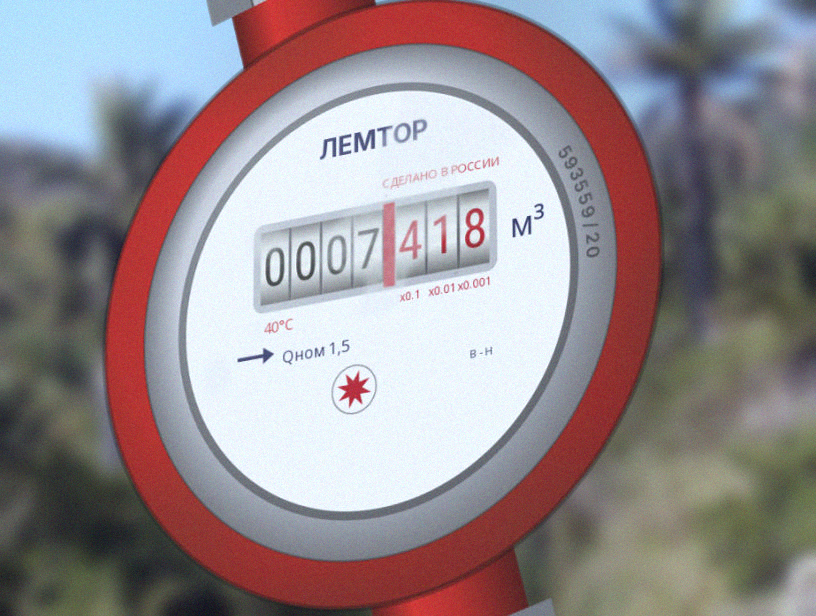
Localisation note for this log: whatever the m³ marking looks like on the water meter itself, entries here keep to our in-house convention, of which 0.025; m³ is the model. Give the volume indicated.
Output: 7.418; m³
